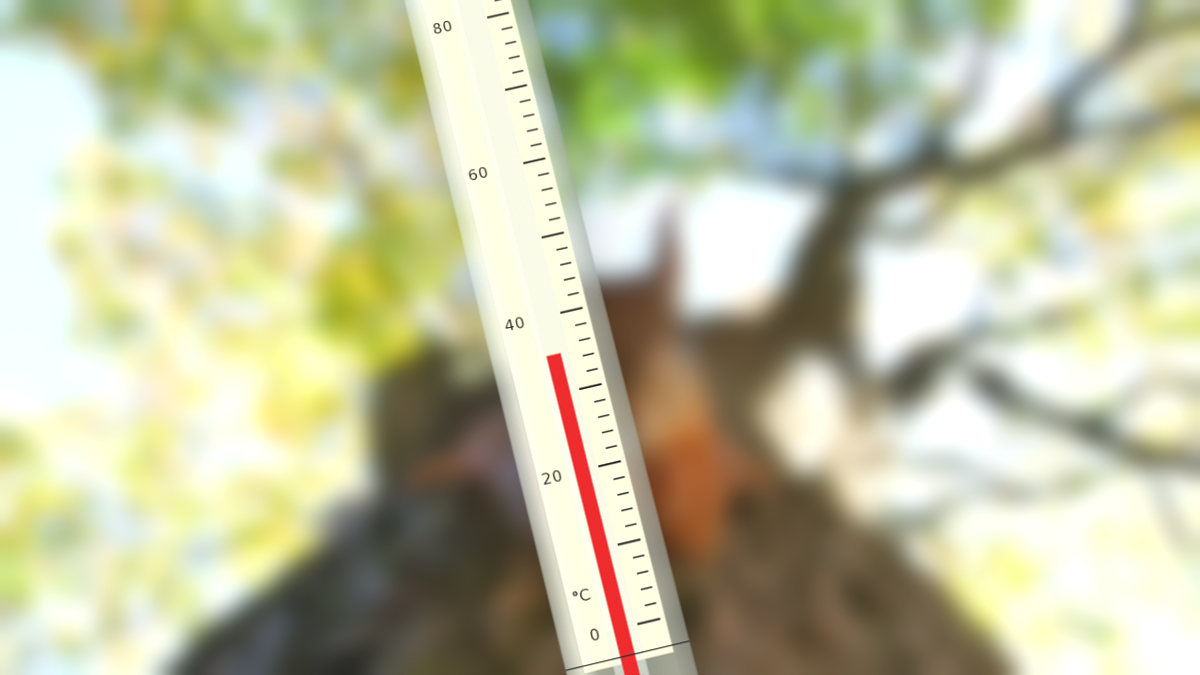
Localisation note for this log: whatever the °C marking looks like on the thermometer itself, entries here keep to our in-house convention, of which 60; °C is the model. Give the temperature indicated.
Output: 35; °C
